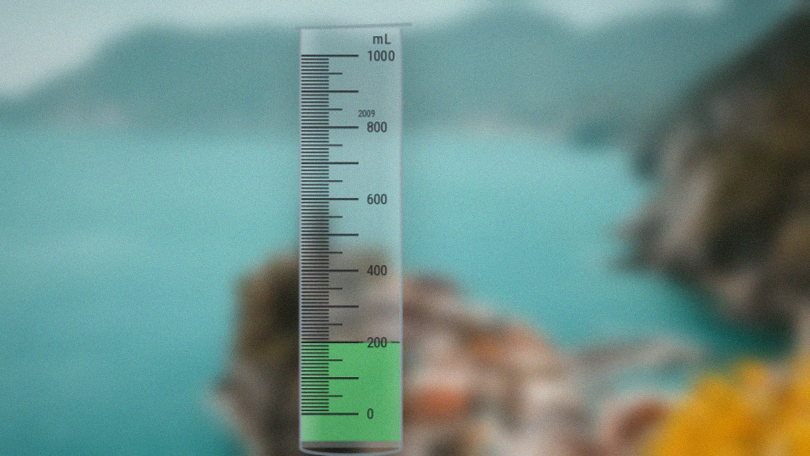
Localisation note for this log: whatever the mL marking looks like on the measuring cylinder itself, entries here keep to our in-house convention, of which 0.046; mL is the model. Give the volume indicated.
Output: 200; mL
